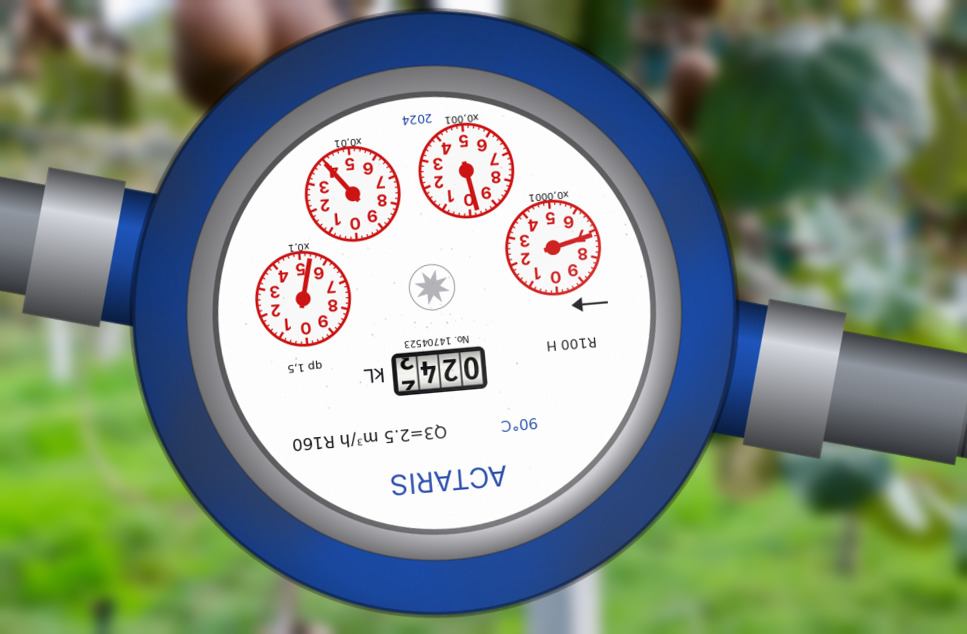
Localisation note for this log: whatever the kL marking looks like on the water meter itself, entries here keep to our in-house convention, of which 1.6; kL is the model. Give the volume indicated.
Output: 242.5397; kL
